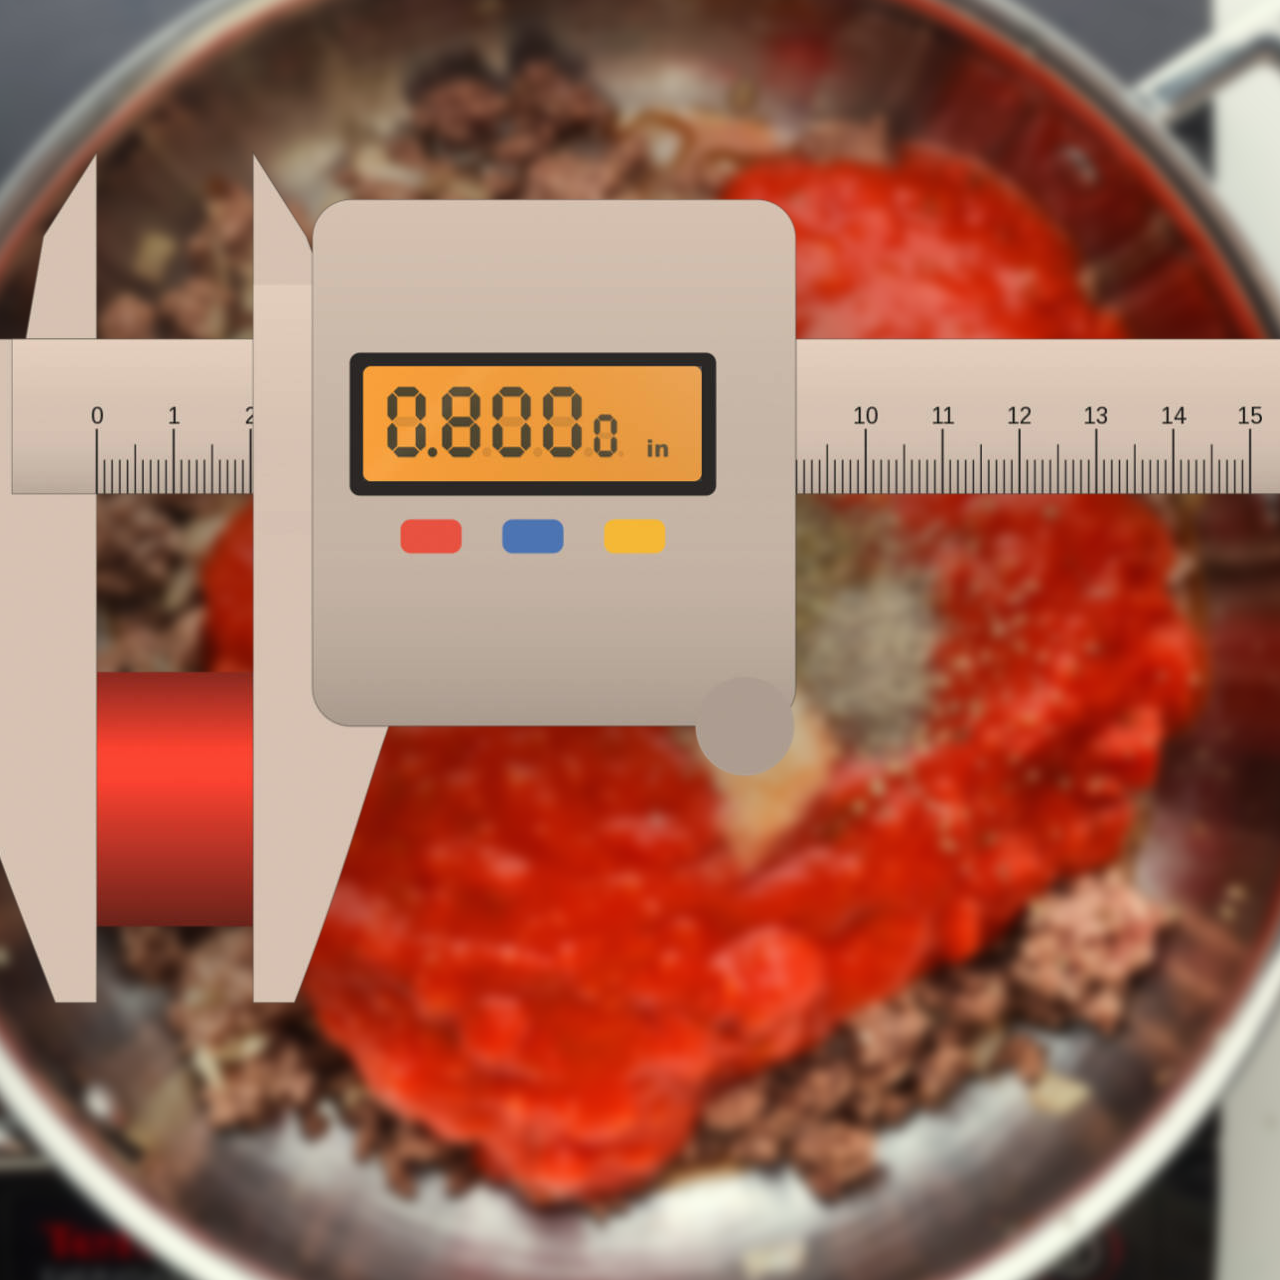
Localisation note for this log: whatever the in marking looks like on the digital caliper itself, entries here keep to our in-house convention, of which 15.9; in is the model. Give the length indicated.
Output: 0.8000; in
